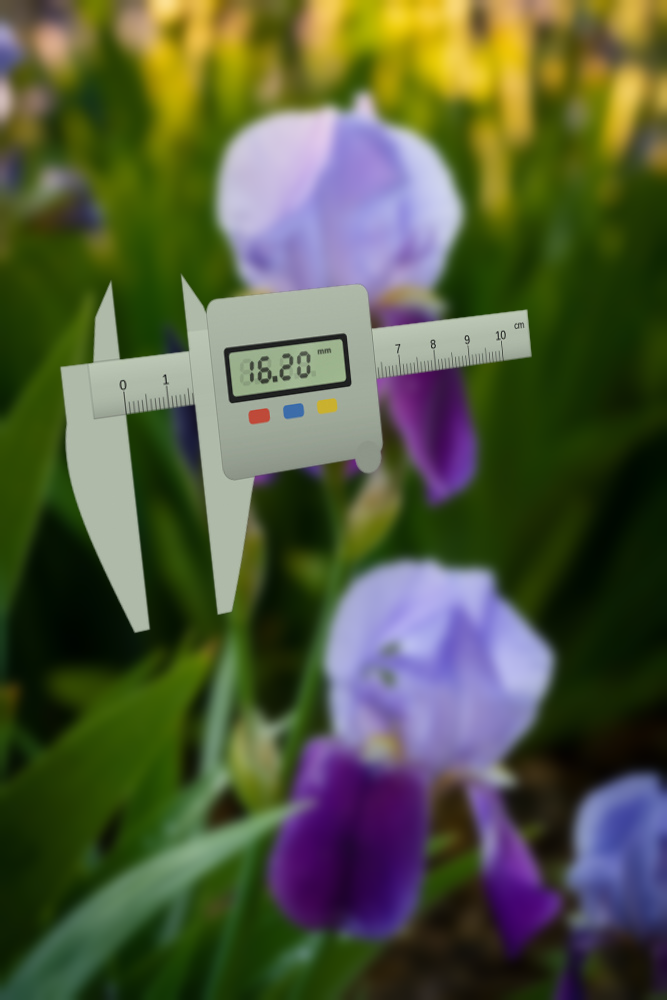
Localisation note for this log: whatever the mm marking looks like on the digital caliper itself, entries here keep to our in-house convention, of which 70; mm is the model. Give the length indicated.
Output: 16.20; mm
